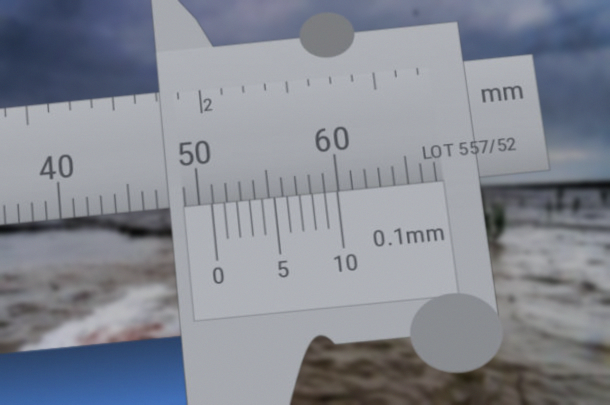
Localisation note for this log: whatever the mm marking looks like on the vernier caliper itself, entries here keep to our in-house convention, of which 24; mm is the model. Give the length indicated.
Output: 50.9; mm
